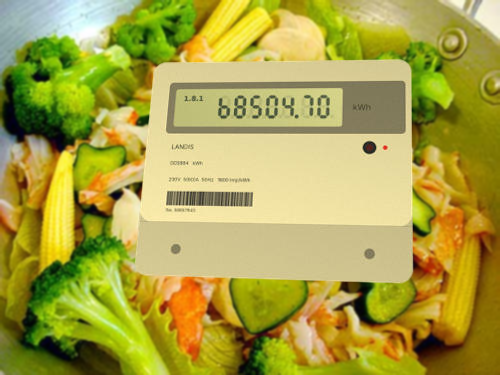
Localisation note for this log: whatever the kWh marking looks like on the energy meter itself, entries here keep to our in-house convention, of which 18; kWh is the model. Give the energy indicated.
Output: 68504.70; kWh
